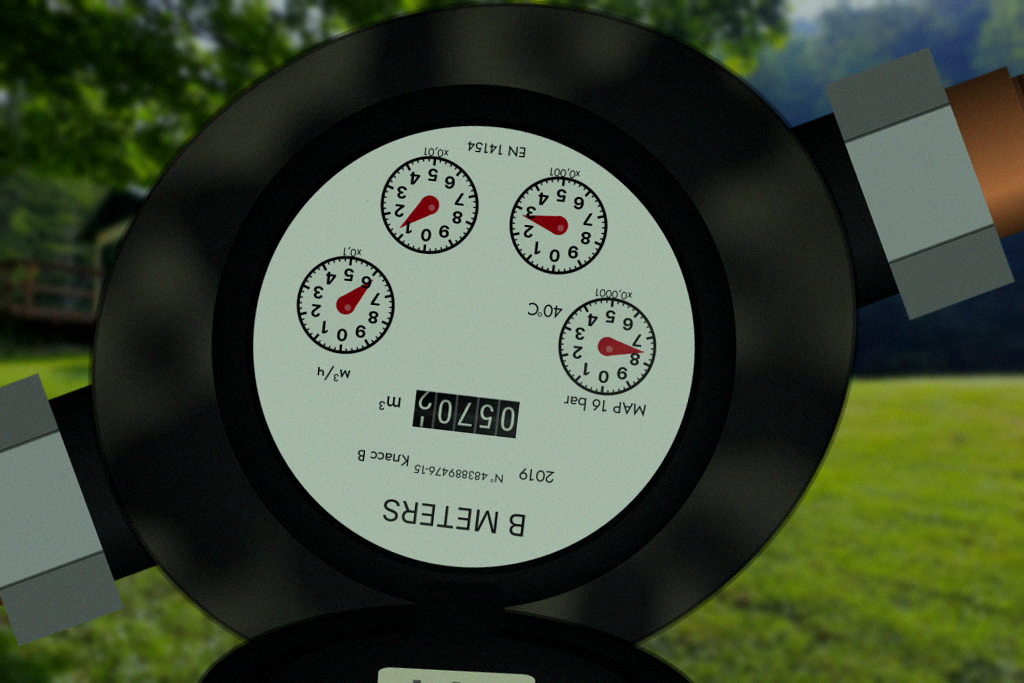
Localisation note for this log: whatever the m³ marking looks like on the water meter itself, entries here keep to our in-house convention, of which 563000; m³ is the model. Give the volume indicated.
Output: 5701.6127; m³
